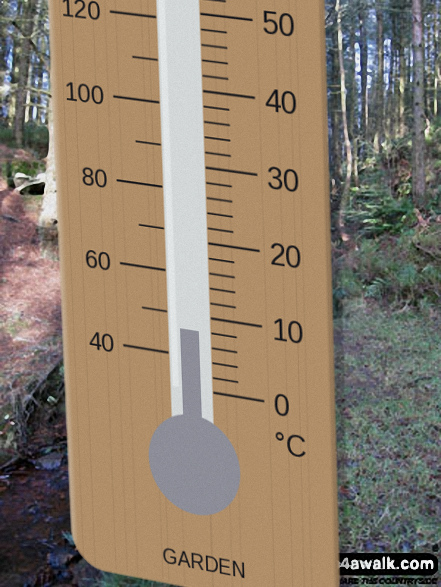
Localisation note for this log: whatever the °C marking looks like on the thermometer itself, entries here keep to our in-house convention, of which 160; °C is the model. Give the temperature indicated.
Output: 8; °C
